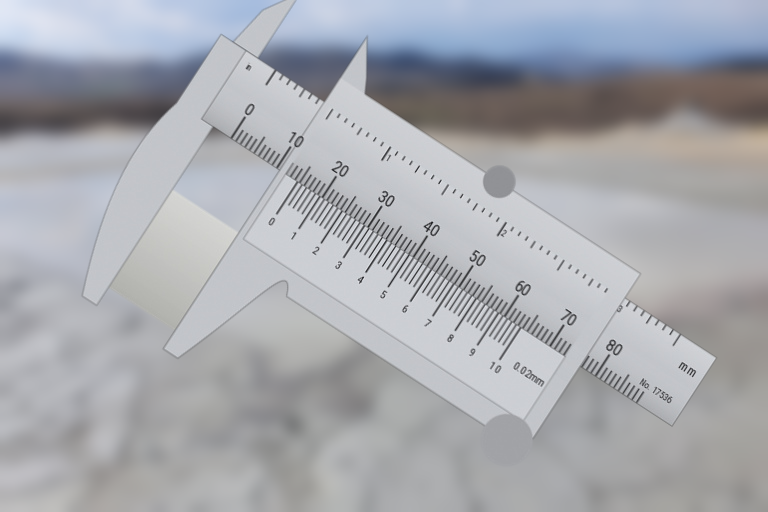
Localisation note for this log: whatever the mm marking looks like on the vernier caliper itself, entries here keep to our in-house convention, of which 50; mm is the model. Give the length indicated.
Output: 14.6; mm
